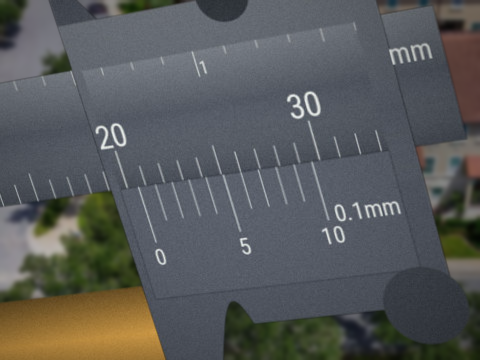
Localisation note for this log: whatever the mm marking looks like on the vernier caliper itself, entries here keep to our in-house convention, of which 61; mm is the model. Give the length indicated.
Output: 20.6; mm
